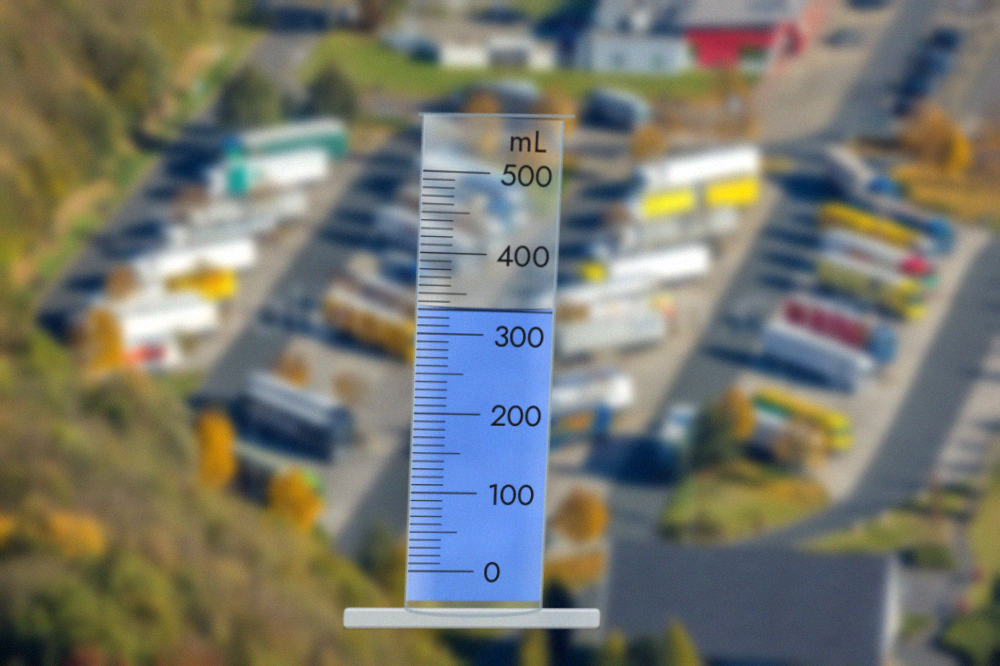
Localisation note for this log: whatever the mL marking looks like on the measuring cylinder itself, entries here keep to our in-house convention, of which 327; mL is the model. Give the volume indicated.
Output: 330; mL
